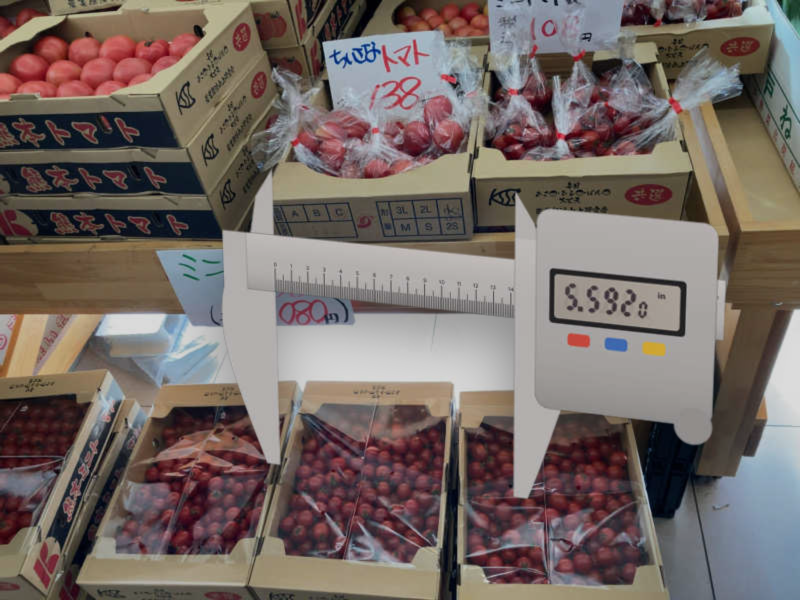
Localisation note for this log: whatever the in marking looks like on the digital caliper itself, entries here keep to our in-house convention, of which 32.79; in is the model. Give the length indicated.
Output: 5.5920; in
